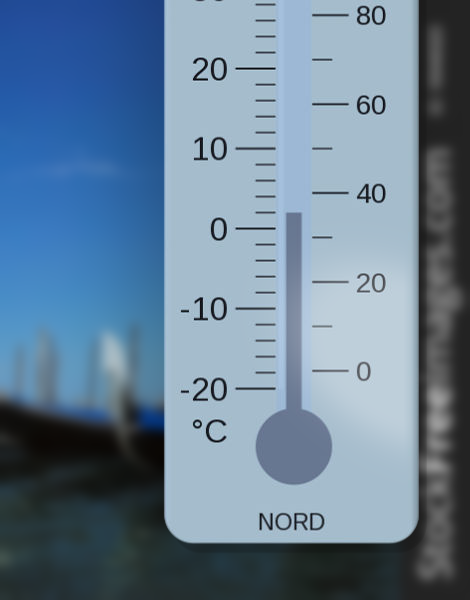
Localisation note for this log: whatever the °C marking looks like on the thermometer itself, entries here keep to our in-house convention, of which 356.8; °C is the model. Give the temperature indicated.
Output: 2; °C
